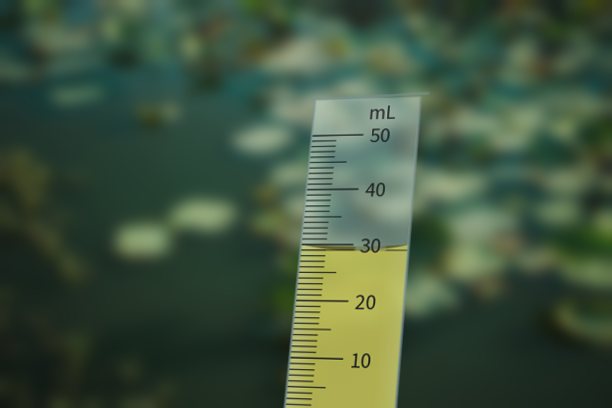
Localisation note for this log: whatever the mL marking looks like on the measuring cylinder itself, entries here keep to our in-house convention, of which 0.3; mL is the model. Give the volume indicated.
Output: 29; mL
